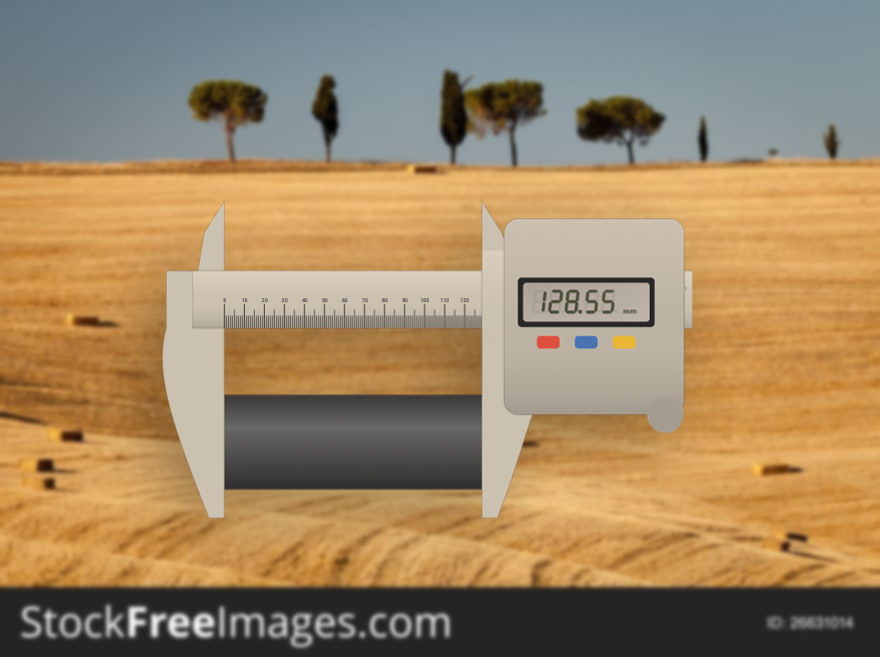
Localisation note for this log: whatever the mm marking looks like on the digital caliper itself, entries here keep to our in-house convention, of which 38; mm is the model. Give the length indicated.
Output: 128.55; mm
